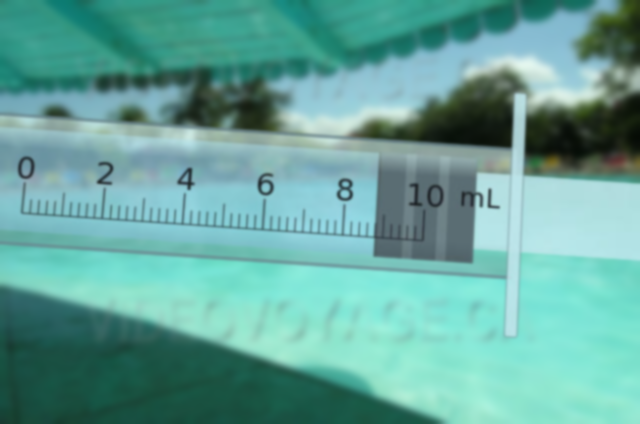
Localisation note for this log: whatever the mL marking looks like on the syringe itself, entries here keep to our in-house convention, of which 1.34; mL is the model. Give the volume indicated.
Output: 8.8; mL
